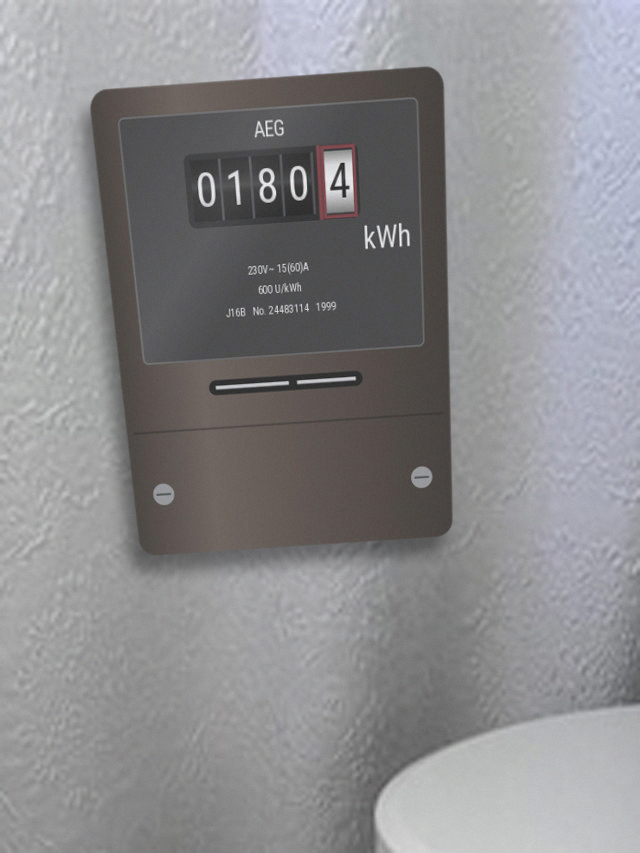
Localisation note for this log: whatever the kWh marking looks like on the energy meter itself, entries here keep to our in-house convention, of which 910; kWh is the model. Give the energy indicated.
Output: 180.4; kWh
